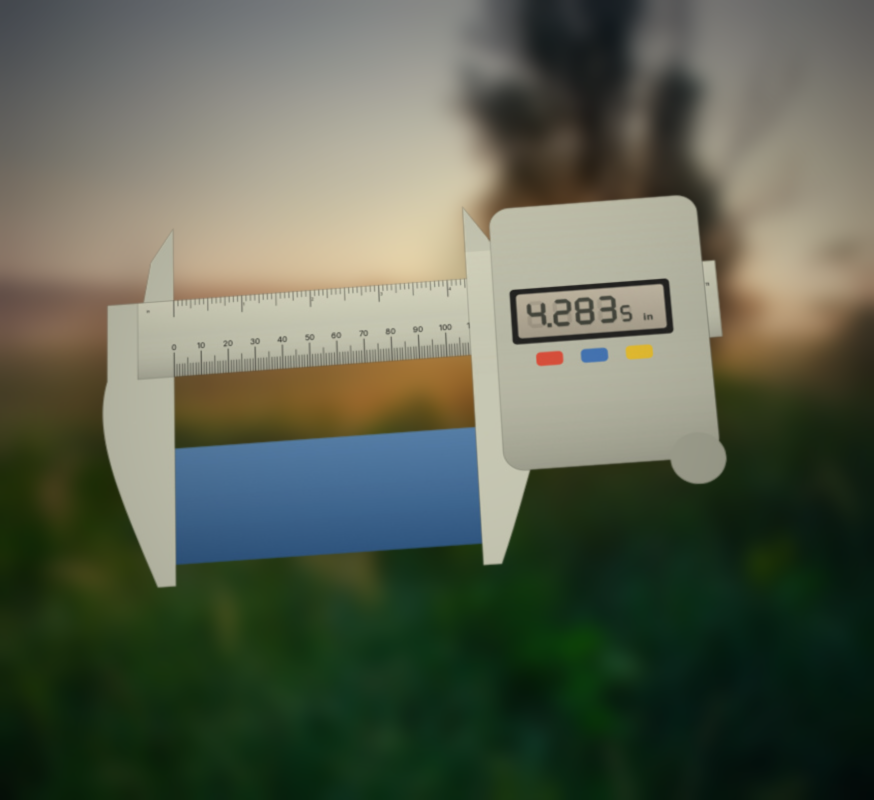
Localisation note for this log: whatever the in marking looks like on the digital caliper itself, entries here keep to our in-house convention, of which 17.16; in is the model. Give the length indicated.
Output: 4.2835; in
